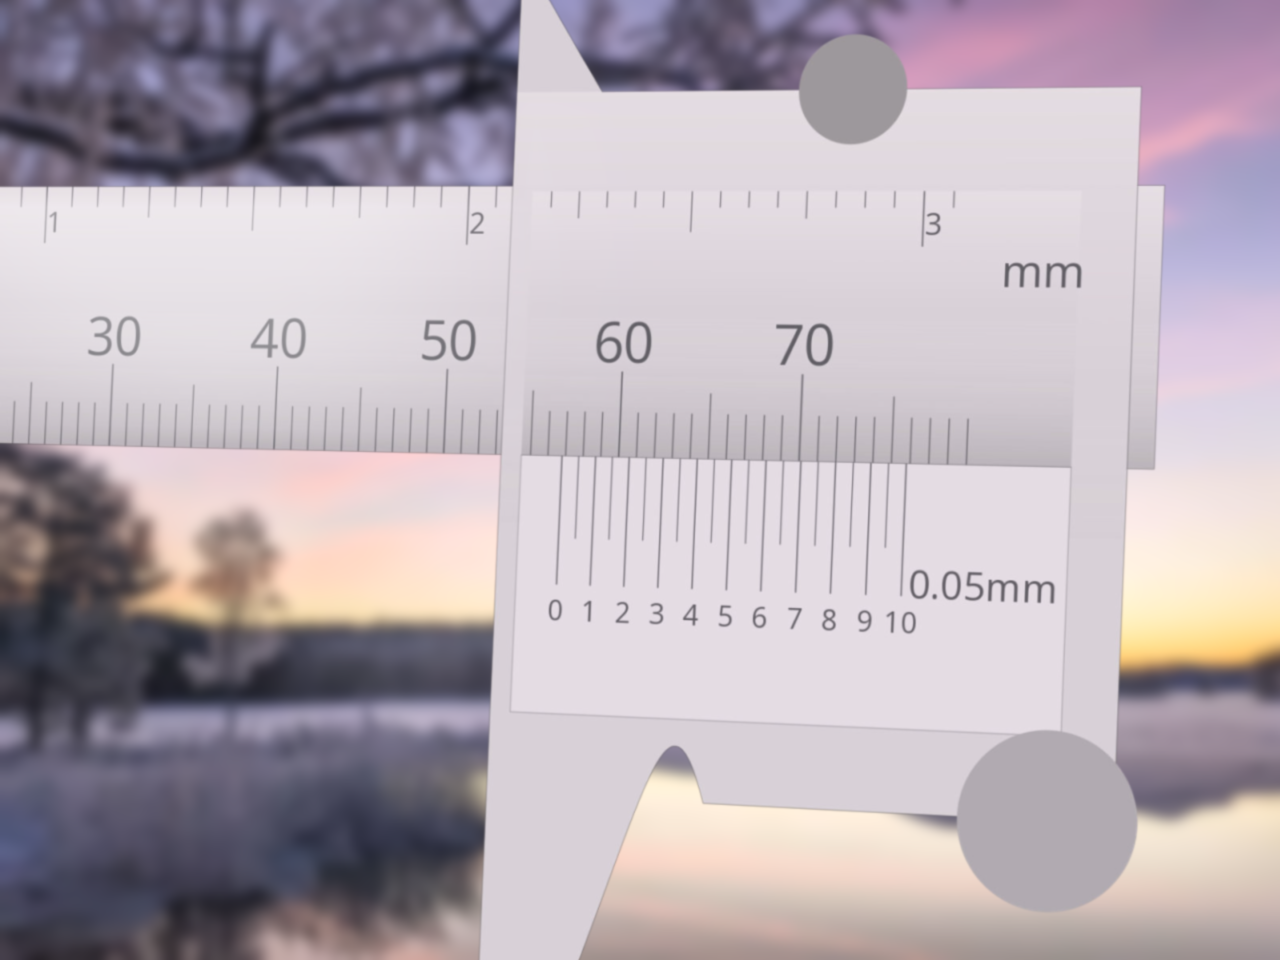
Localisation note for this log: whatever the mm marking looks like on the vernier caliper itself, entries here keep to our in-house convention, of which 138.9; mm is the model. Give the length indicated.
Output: 56.8; mm
